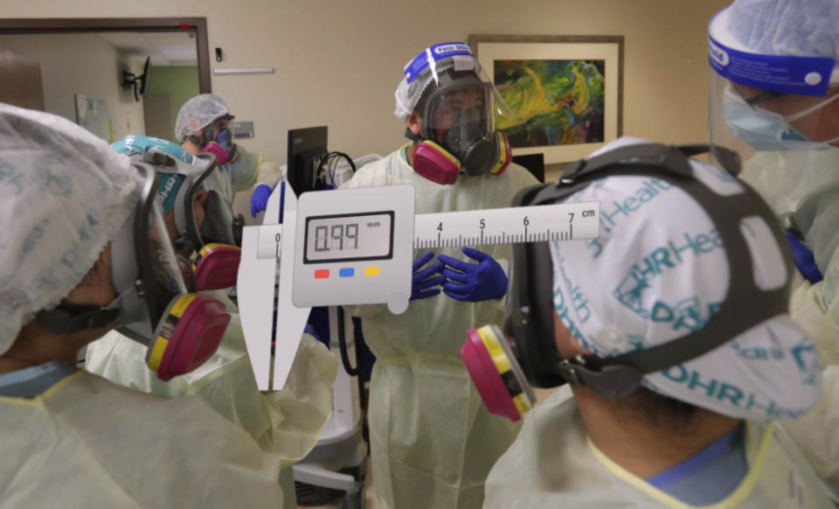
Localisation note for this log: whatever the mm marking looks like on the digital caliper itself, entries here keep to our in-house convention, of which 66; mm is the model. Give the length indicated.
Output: 0.99; mm
